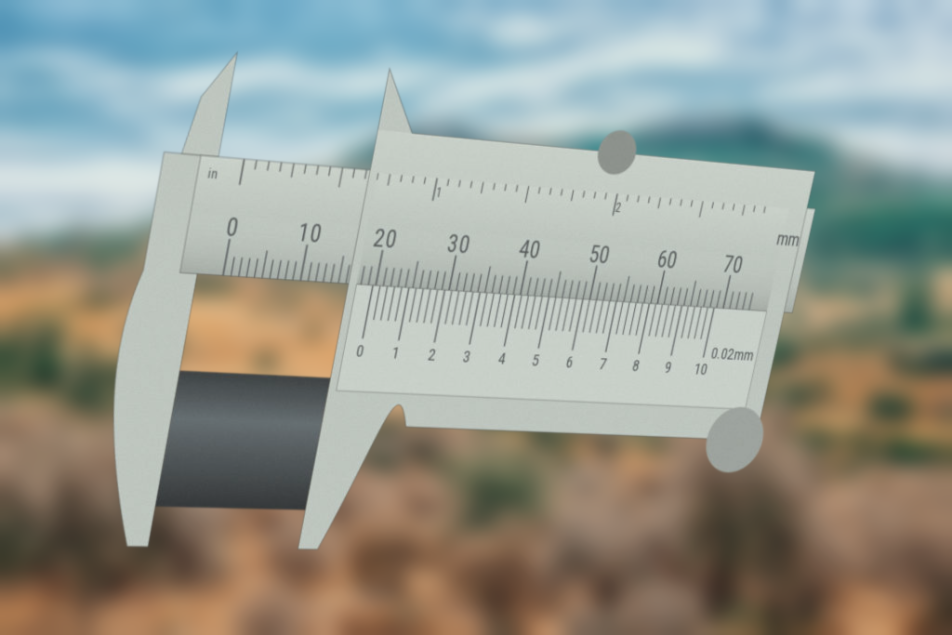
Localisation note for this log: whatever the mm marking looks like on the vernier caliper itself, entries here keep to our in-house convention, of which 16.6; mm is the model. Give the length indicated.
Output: 19.6; mm
